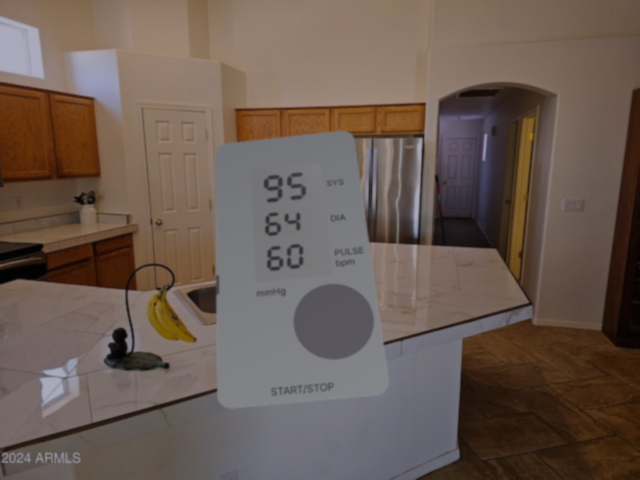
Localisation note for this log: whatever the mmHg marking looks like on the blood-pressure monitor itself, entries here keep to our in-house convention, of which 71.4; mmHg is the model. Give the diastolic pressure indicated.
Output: 64; mmHg
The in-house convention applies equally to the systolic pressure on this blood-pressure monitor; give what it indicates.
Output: 95; mmHg
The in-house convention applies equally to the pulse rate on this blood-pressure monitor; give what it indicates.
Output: 60; bpm
